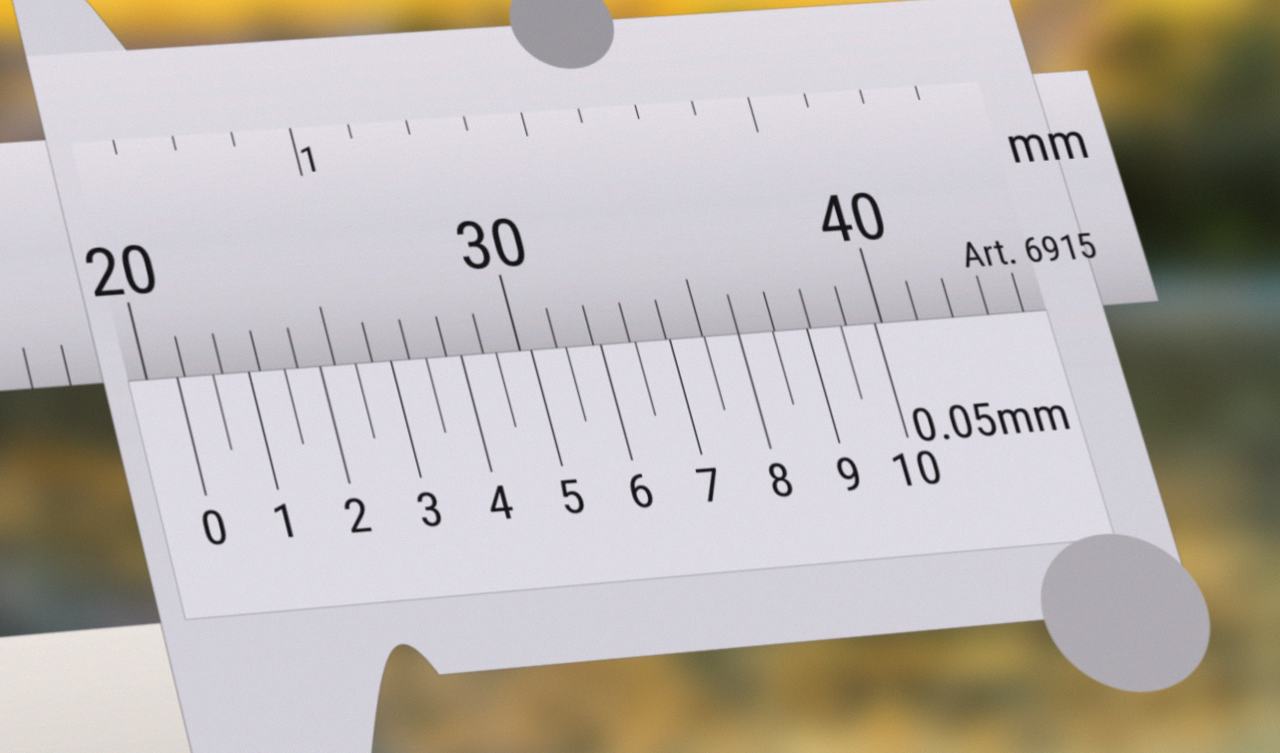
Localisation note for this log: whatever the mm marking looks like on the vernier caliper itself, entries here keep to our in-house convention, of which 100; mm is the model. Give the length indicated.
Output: 20.80; mm
